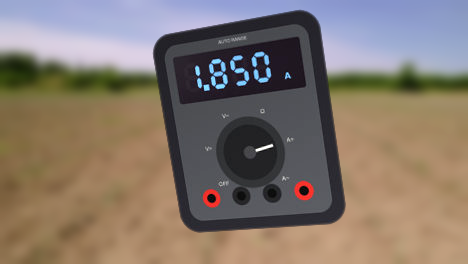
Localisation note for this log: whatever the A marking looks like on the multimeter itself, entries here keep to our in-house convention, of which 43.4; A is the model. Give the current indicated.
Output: 1.850; A
